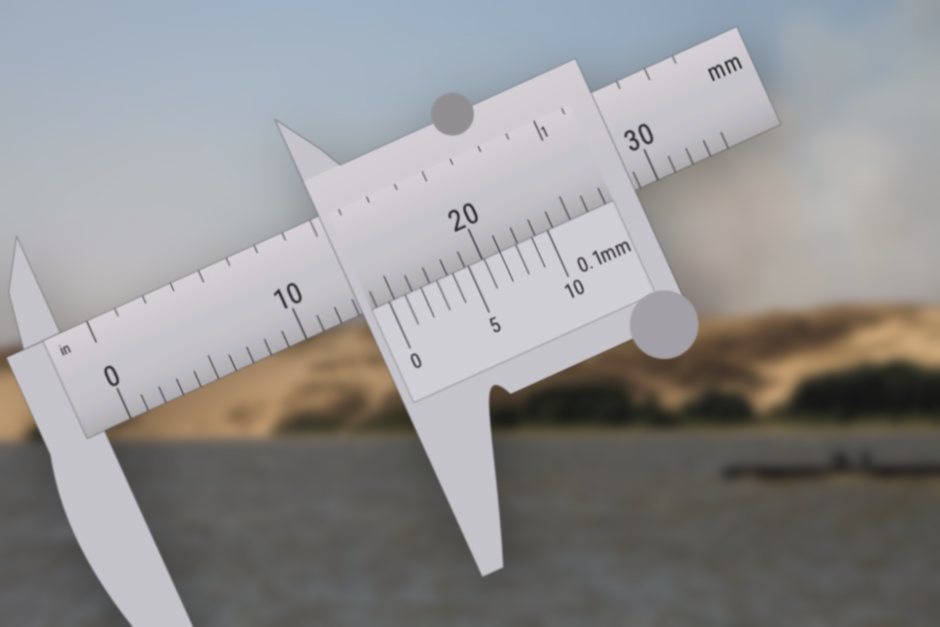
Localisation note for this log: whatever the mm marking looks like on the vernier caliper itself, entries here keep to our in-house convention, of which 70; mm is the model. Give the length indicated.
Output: 14.7; mm
